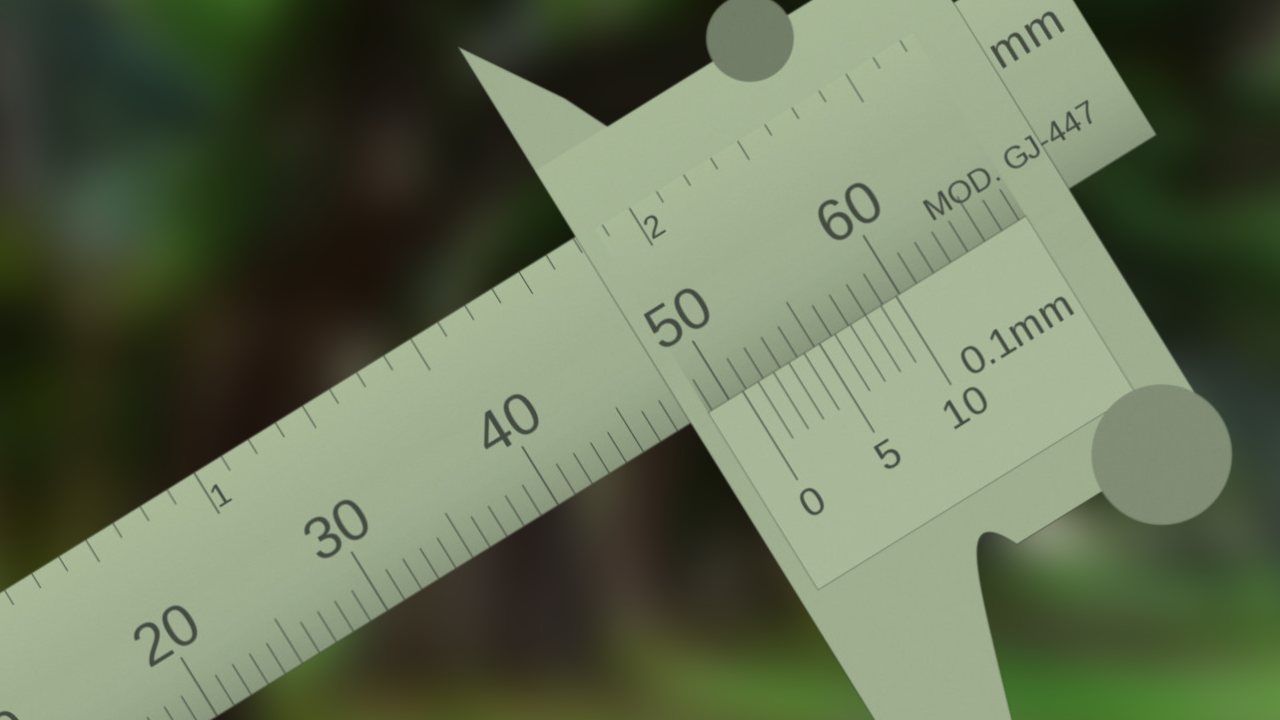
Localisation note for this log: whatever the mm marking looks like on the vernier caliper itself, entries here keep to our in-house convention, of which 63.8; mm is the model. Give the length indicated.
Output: 50.8; mm
